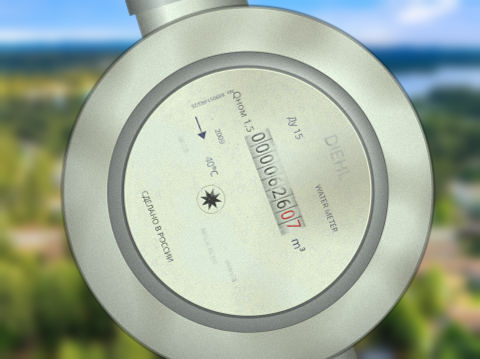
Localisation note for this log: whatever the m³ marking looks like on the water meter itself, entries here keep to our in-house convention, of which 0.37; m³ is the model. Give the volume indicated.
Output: 626.07; m³
